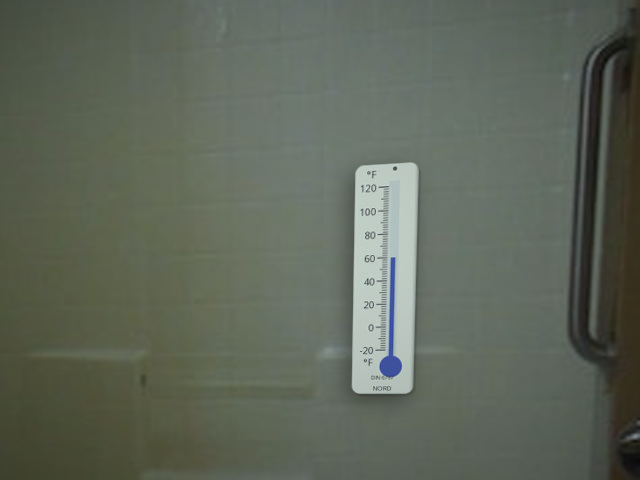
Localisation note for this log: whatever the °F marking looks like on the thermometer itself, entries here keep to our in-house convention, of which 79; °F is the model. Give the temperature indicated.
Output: 60; °F
